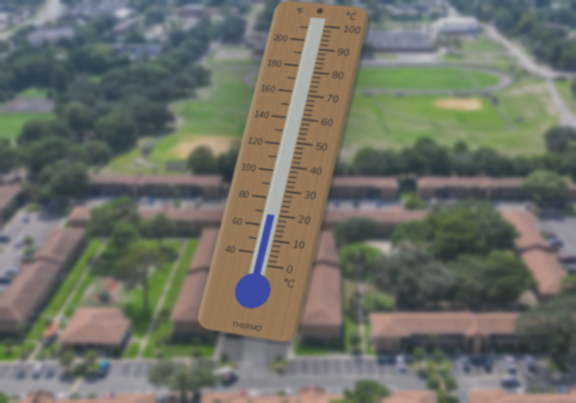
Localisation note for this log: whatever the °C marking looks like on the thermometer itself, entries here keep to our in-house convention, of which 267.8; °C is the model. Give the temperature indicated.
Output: 20; °C
